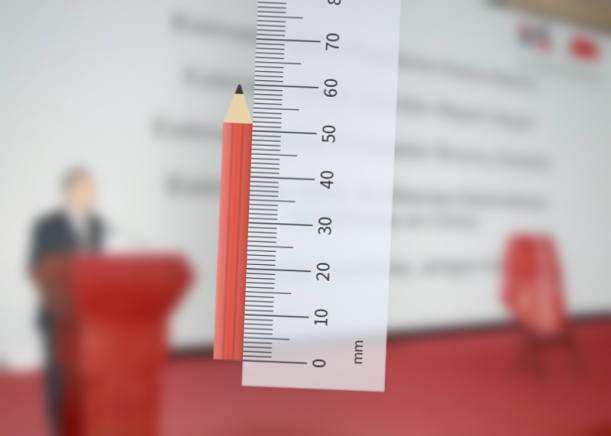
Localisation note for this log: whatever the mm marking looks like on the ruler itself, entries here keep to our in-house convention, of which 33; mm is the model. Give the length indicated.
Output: 60; mm
